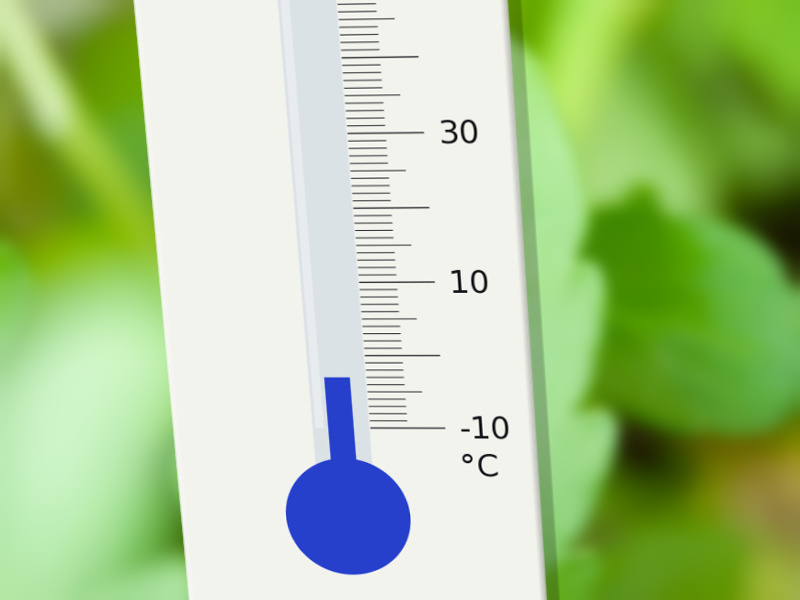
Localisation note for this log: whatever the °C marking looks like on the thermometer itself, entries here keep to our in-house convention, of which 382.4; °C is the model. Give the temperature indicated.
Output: -3; °C
